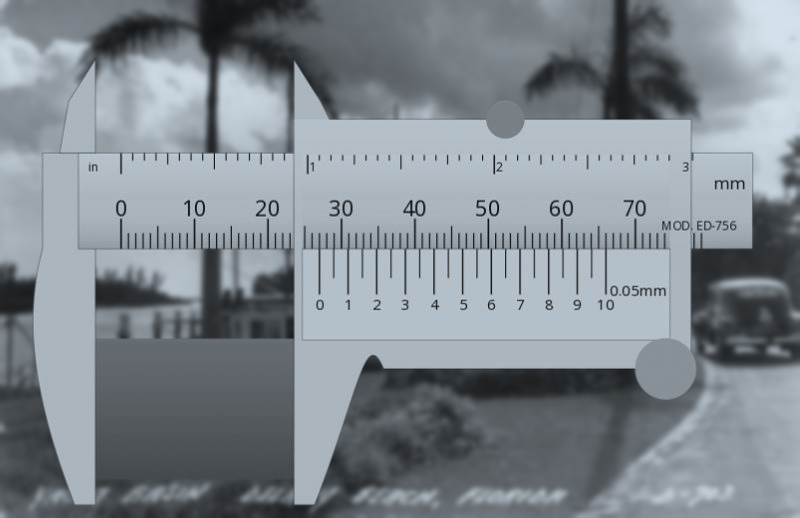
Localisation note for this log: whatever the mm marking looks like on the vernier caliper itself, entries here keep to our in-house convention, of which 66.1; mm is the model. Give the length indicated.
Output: 27.0; mm
